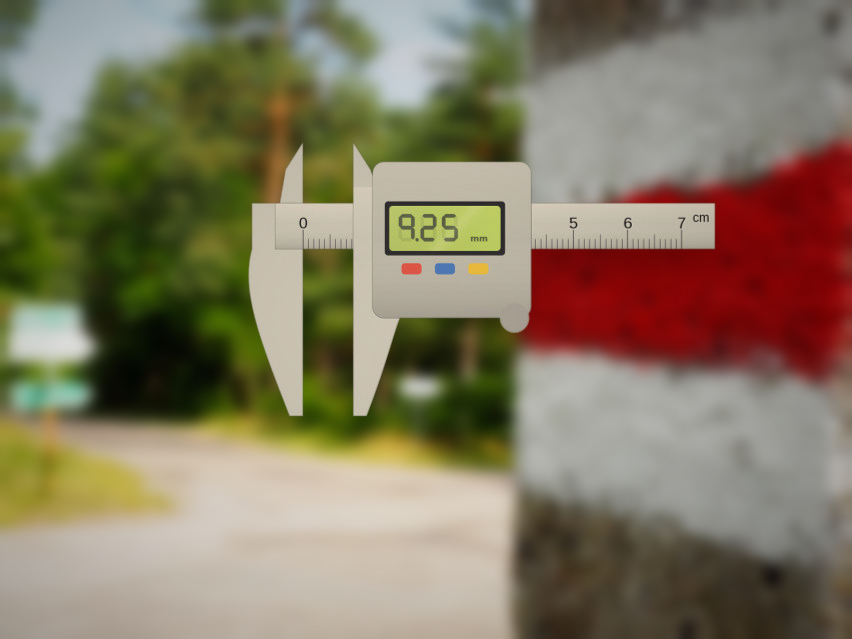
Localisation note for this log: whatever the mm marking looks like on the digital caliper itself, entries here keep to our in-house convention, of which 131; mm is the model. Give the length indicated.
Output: 9.25; mm
